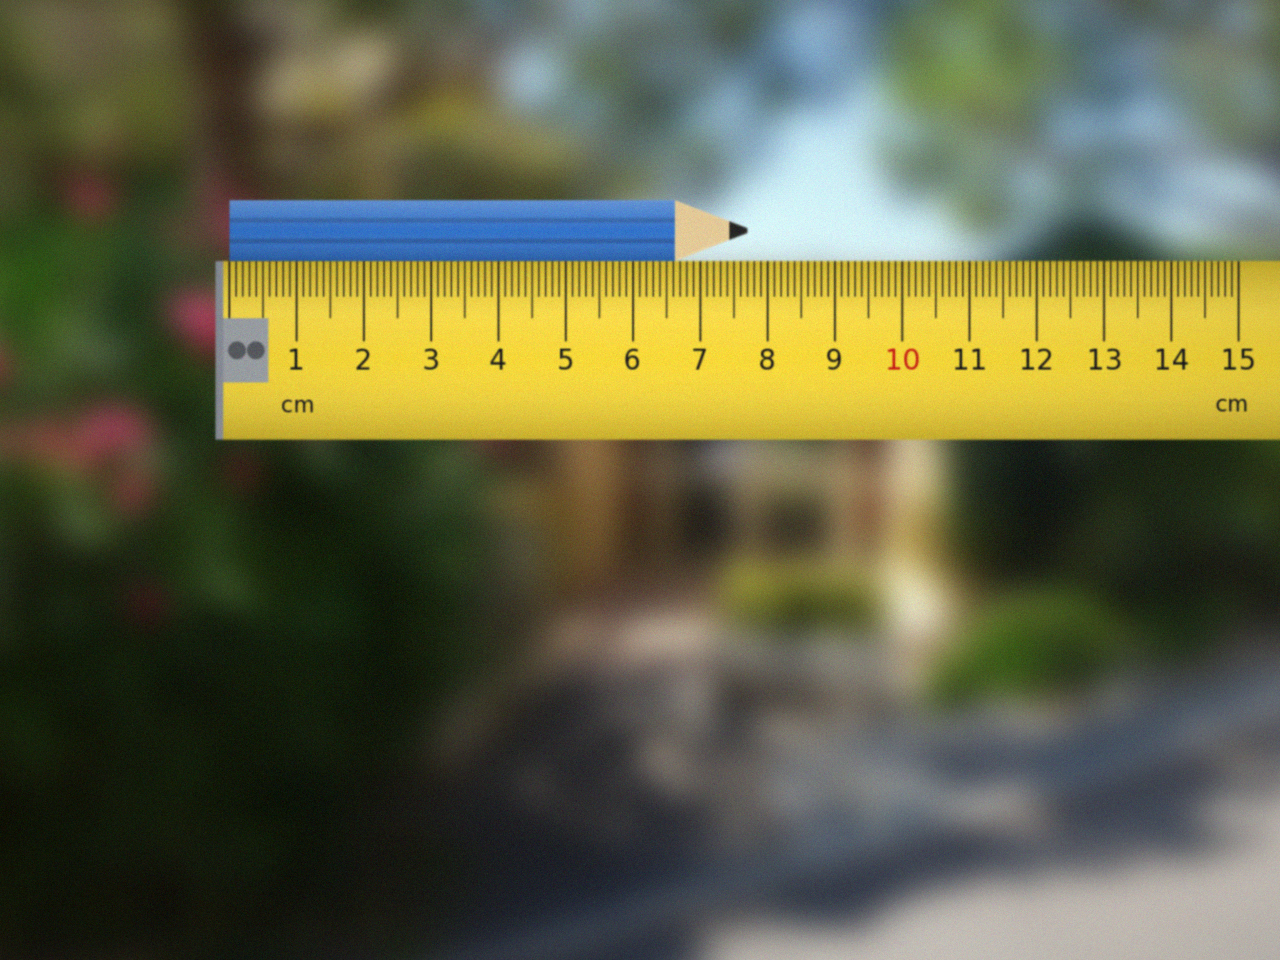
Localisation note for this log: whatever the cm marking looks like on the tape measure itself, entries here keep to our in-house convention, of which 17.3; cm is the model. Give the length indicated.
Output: 7.7; cm
